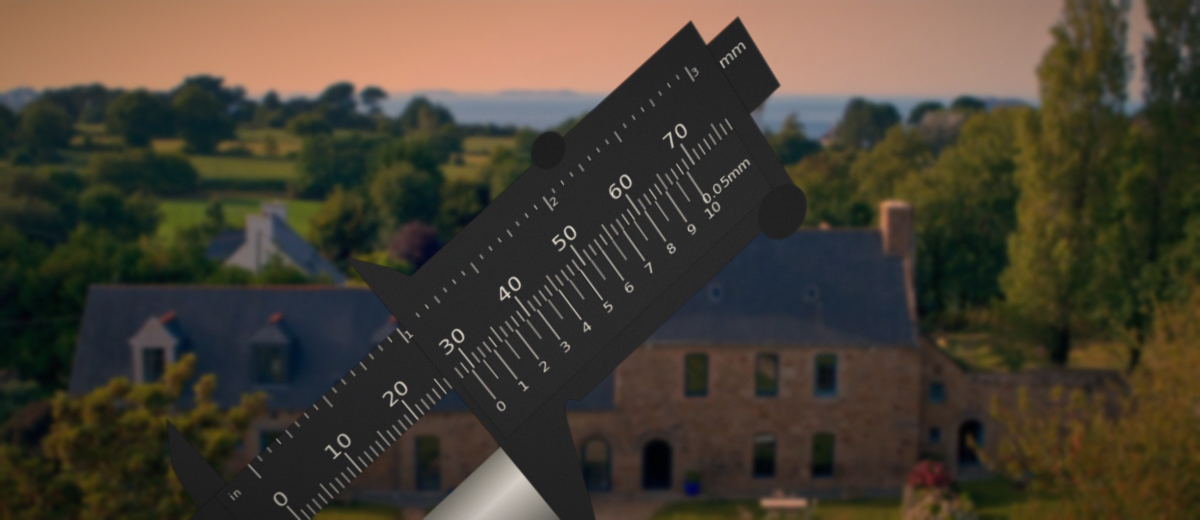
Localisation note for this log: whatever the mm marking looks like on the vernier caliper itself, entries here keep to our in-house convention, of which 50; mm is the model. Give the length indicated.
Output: 29.6; mm
